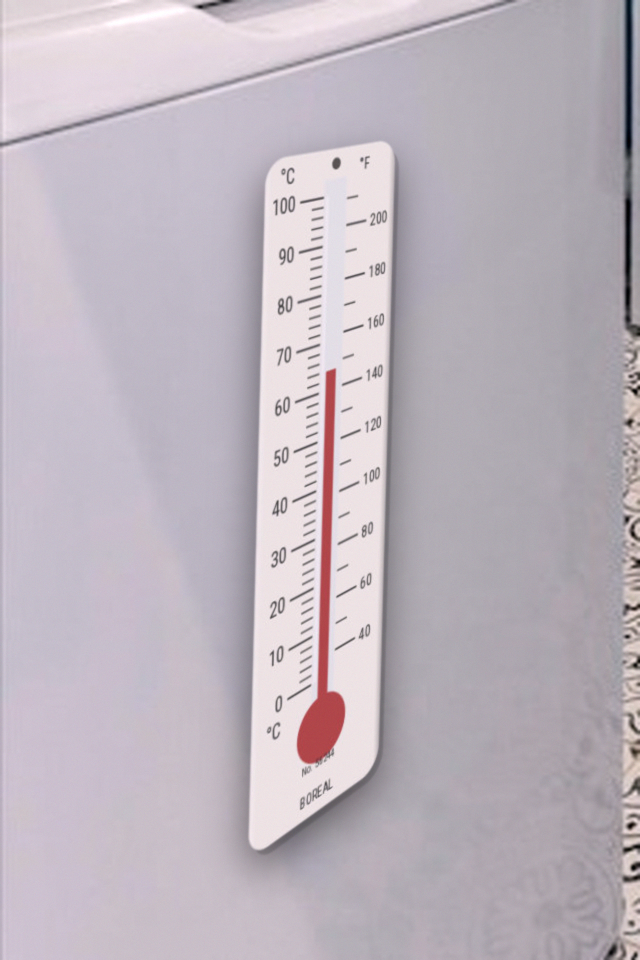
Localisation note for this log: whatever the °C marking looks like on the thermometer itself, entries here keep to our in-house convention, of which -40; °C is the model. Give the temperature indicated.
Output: 64; °C
